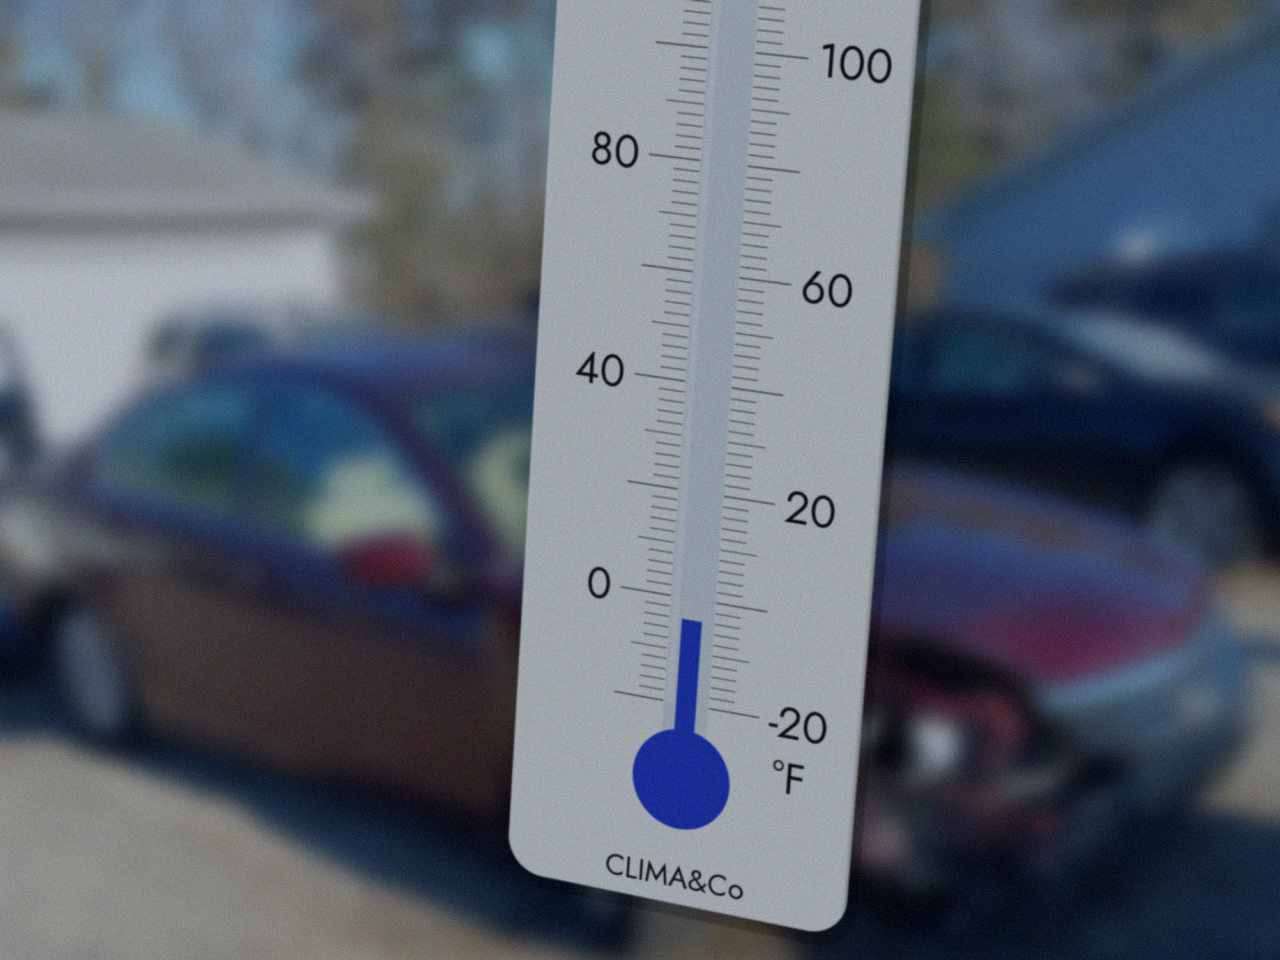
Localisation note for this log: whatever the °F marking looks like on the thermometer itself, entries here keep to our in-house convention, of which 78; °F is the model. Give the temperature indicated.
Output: -4; °F
